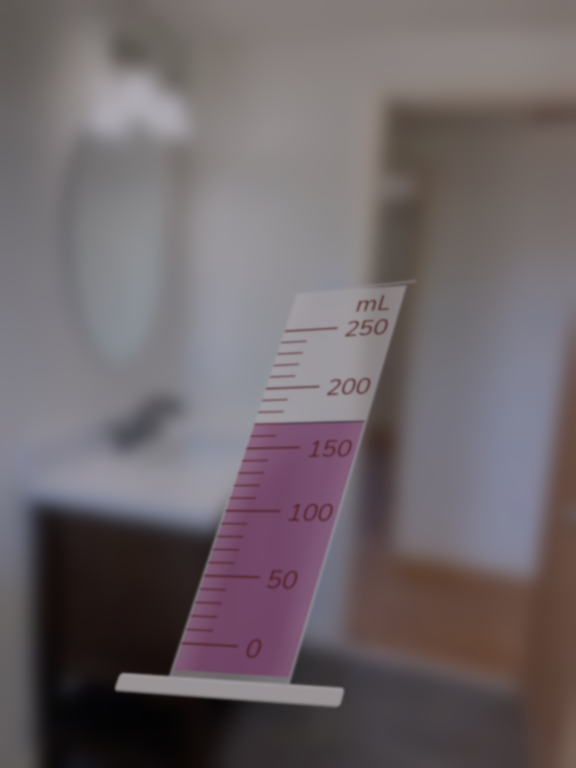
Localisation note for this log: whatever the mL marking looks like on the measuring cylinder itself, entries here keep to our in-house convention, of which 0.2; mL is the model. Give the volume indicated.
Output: 170; mL
